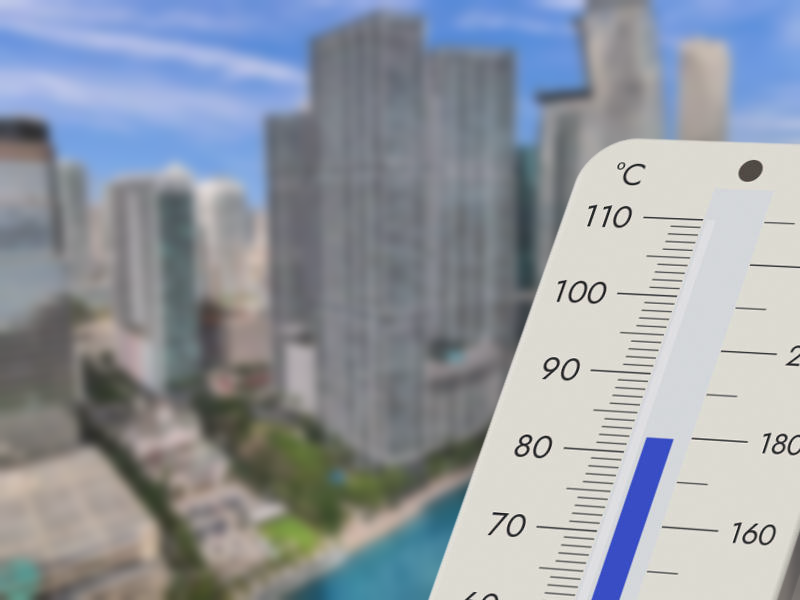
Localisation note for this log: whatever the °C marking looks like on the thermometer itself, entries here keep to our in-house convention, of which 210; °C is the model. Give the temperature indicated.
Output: 82; °C
